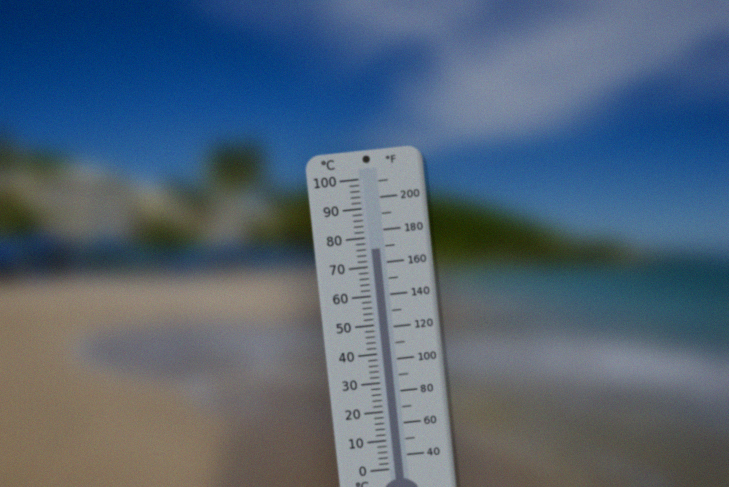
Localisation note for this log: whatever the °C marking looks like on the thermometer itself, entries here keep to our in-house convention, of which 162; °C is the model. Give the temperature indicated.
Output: 76; °C
